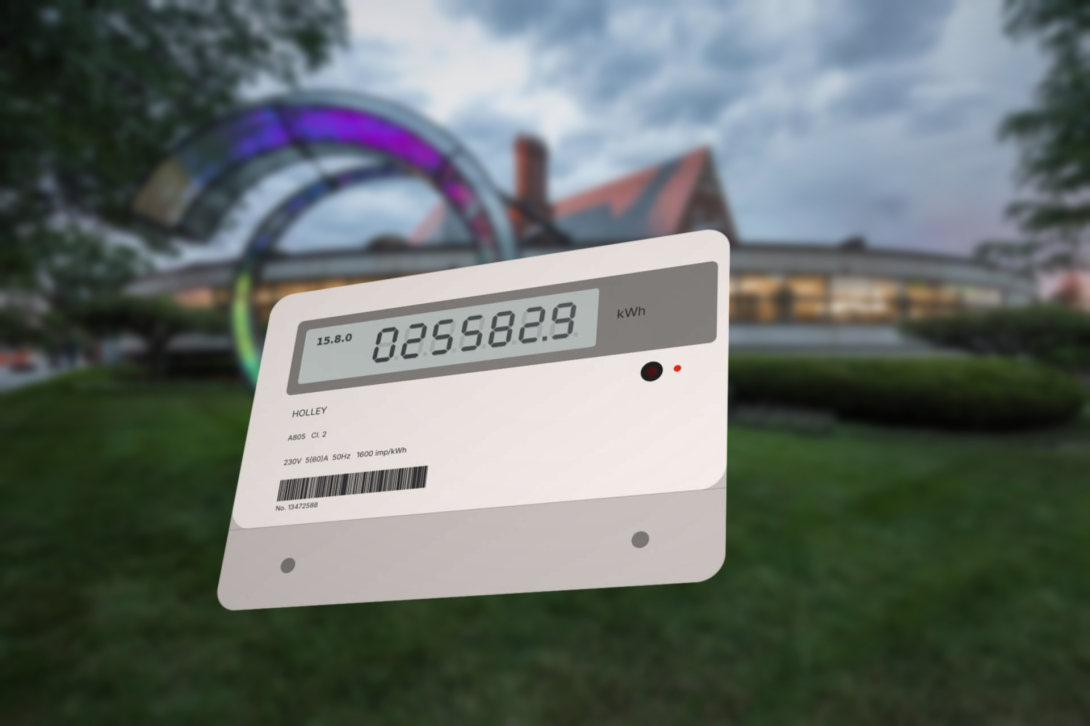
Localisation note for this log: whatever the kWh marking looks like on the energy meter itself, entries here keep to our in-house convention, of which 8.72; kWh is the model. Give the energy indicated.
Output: 25582.9; kWh
